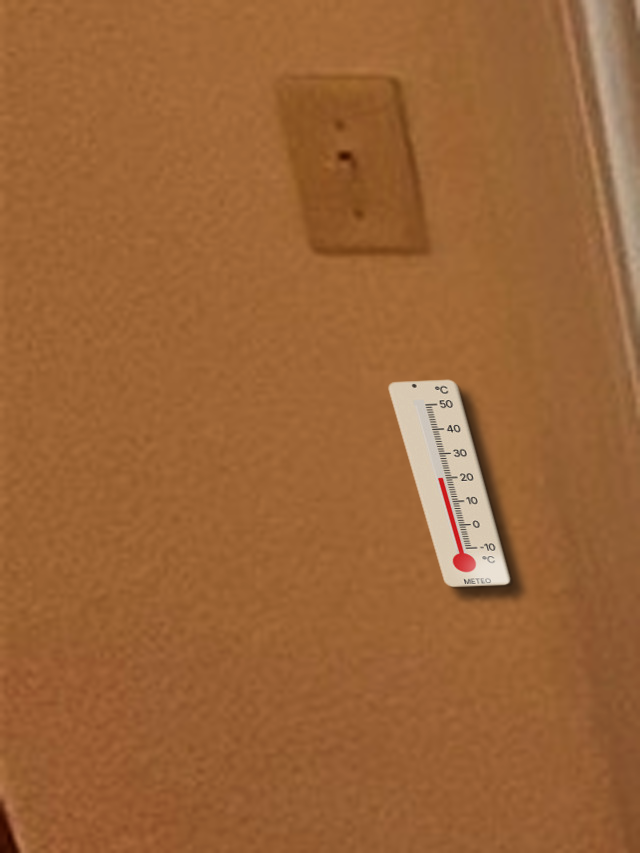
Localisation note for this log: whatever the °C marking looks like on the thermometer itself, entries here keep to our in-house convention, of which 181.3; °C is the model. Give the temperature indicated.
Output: 20; °C
